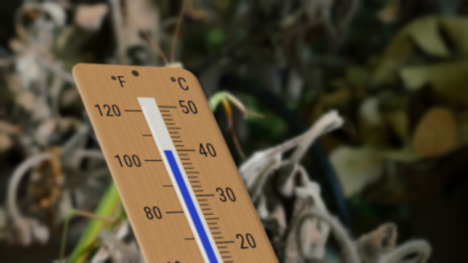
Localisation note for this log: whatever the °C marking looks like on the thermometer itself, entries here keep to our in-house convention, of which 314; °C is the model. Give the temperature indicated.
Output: 40; °C
